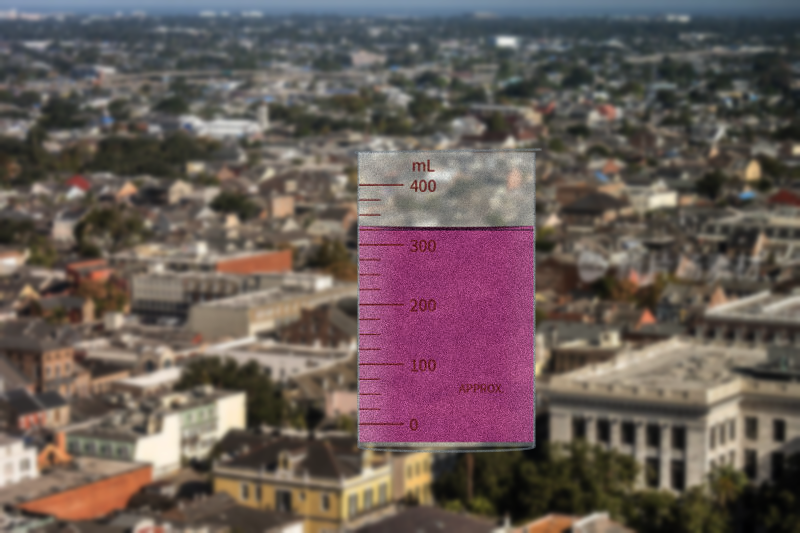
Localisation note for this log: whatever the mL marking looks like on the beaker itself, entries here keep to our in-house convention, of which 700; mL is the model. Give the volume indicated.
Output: 325; mL
